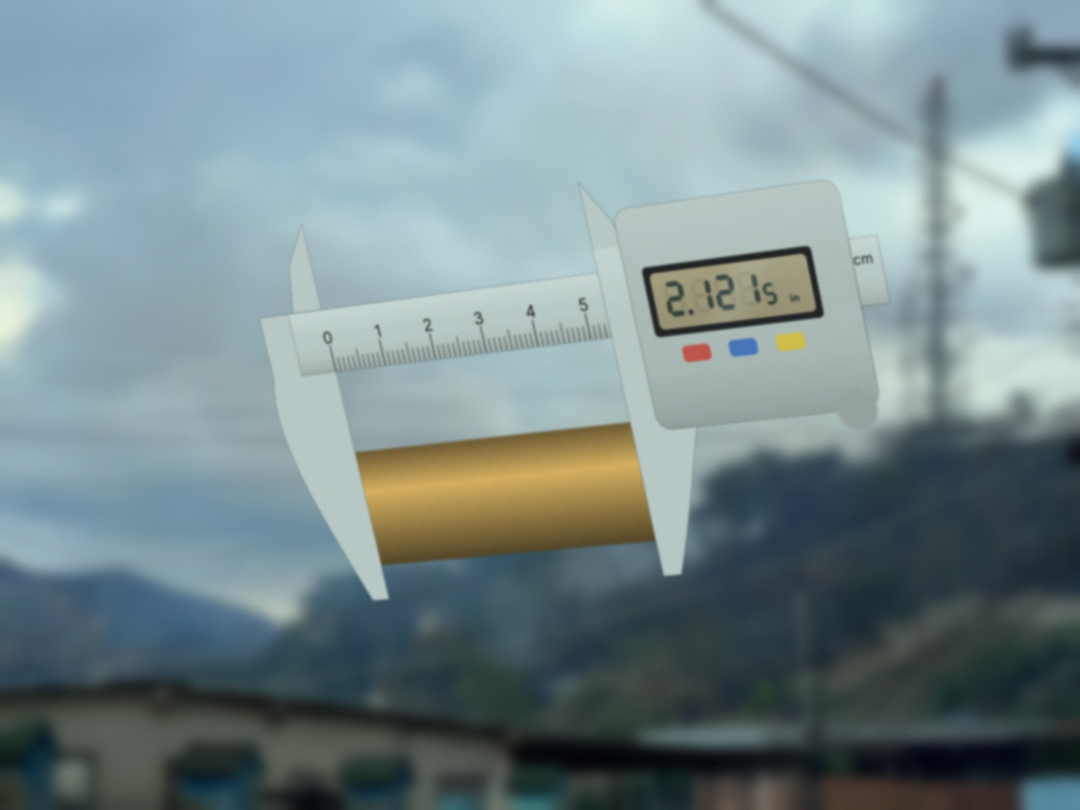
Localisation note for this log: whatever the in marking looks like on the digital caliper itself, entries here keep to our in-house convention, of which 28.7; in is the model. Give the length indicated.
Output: 2.1215; in
